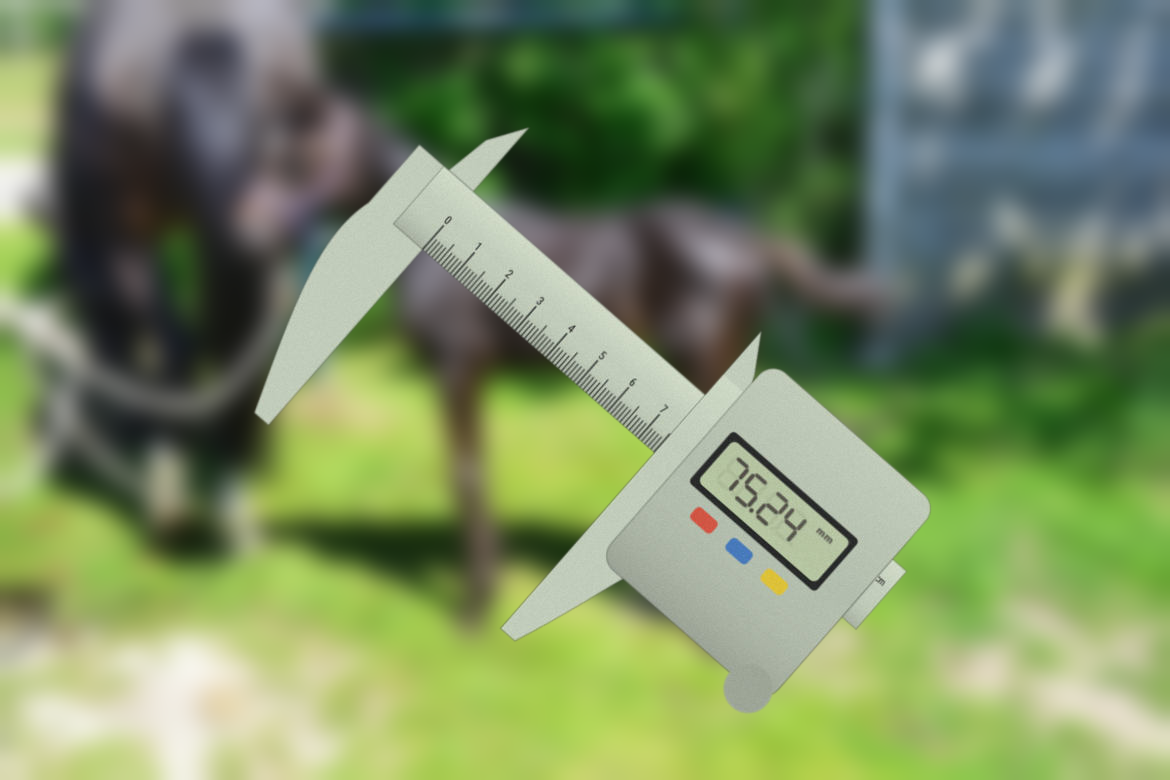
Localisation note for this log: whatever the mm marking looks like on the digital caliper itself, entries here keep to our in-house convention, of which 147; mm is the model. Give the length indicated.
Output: 75.24; mm
